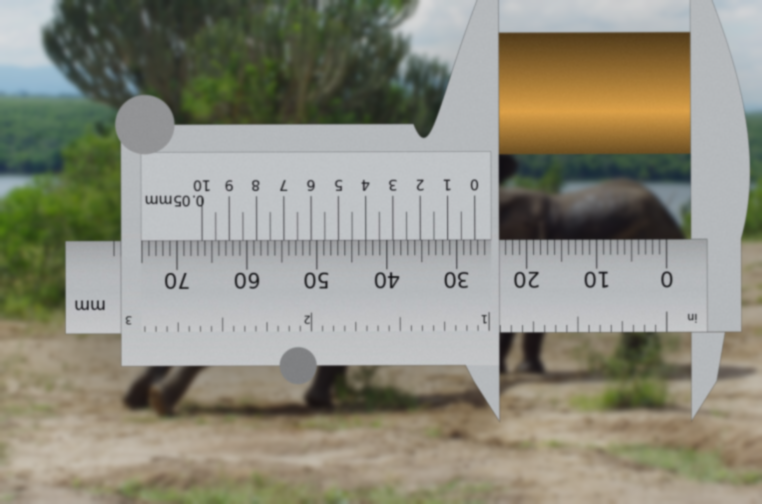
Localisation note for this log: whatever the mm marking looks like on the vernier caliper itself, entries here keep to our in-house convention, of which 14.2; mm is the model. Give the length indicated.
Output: 27.4; mm
